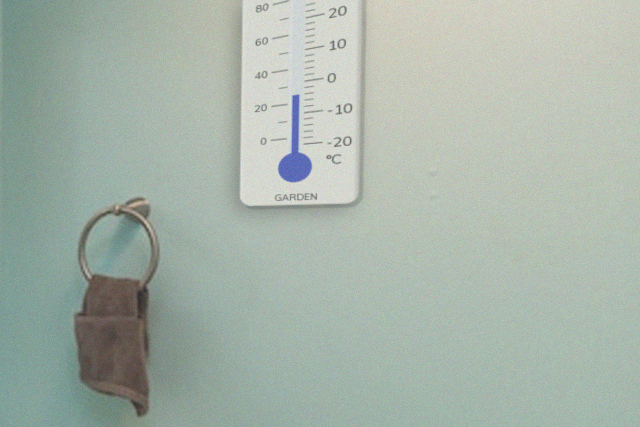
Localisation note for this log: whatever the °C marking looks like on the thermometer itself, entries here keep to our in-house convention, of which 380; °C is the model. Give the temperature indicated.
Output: -4; °C
